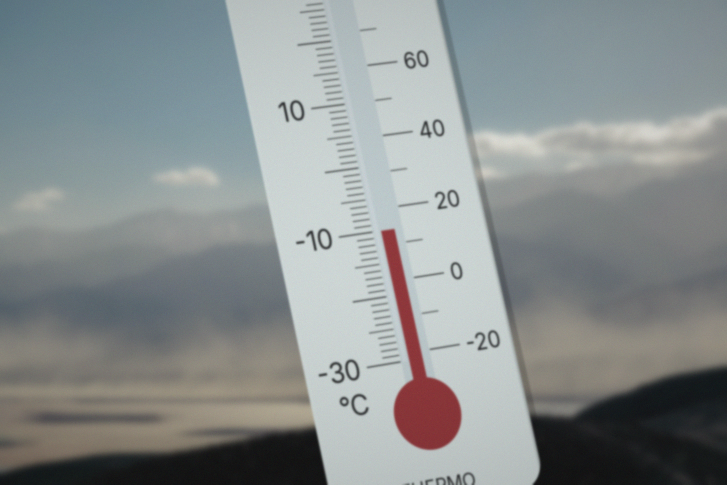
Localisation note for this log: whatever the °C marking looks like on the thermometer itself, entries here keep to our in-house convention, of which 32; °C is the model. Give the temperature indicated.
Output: -10; °C
